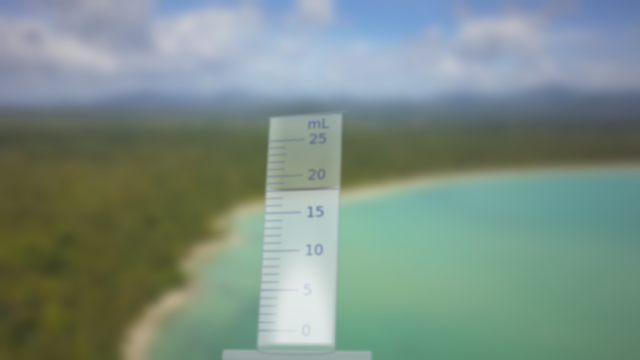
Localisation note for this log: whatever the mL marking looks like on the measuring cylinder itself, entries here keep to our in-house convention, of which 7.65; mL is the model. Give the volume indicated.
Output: 18; mL
